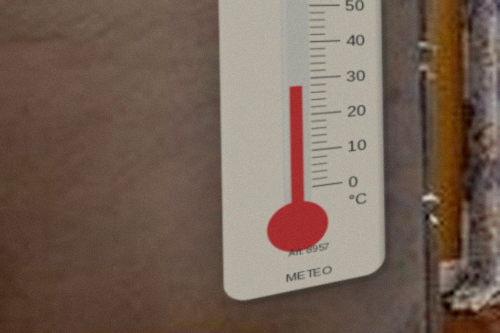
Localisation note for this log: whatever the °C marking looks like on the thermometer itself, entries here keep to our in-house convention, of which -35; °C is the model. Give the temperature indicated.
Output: 28; °C
